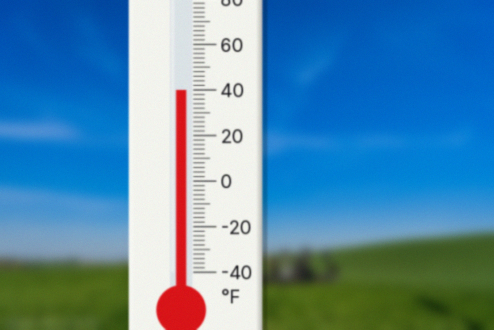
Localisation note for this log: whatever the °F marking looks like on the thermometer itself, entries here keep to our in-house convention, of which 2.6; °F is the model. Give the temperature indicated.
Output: 40; °F
